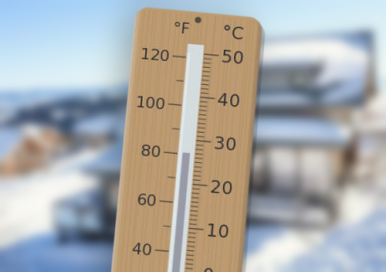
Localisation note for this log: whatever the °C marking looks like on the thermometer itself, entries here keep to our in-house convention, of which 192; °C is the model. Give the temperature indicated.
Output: 27; °C
